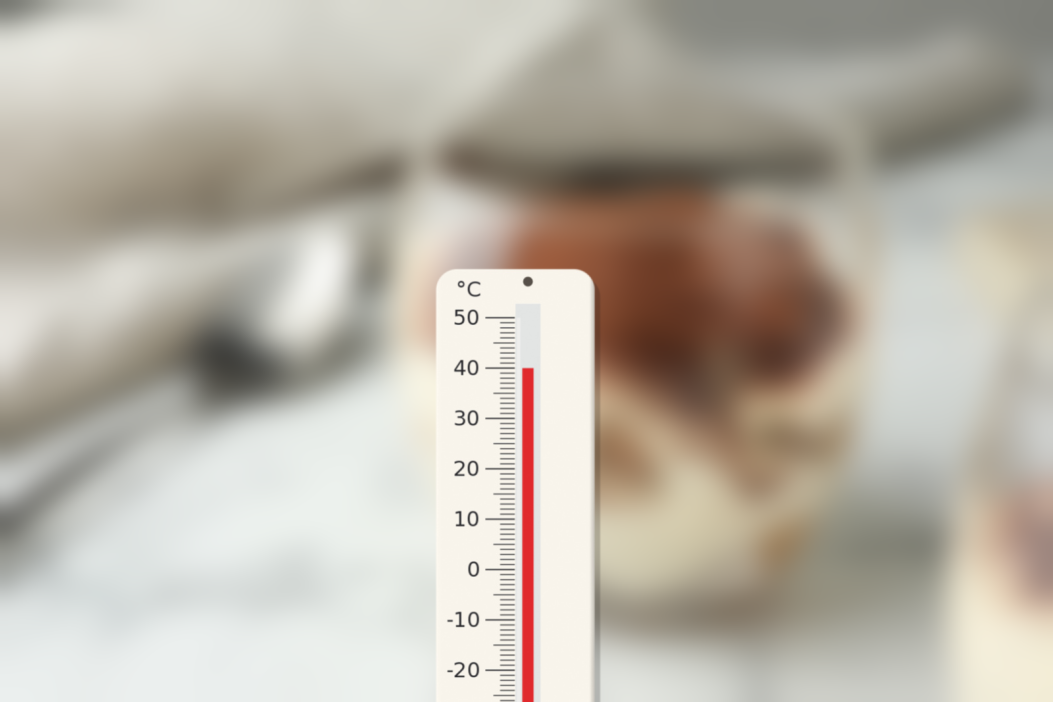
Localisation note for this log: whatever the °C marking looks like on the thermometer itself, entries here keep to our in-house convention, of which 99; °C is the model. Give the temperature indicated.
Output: 40; °C
